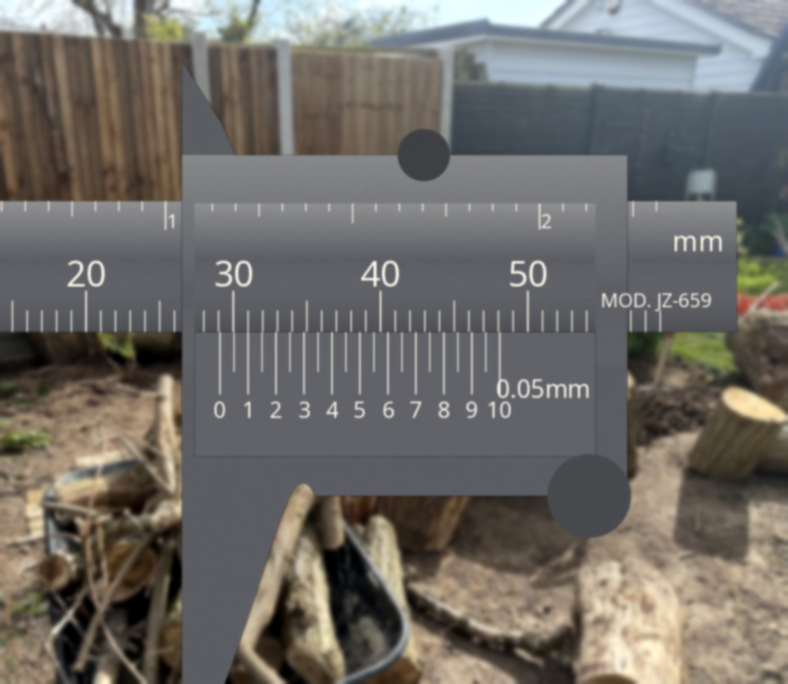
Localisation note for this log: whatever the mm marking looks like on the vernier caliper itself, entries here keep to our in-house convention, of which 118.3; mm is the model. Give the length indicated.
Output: 29.1; mm
